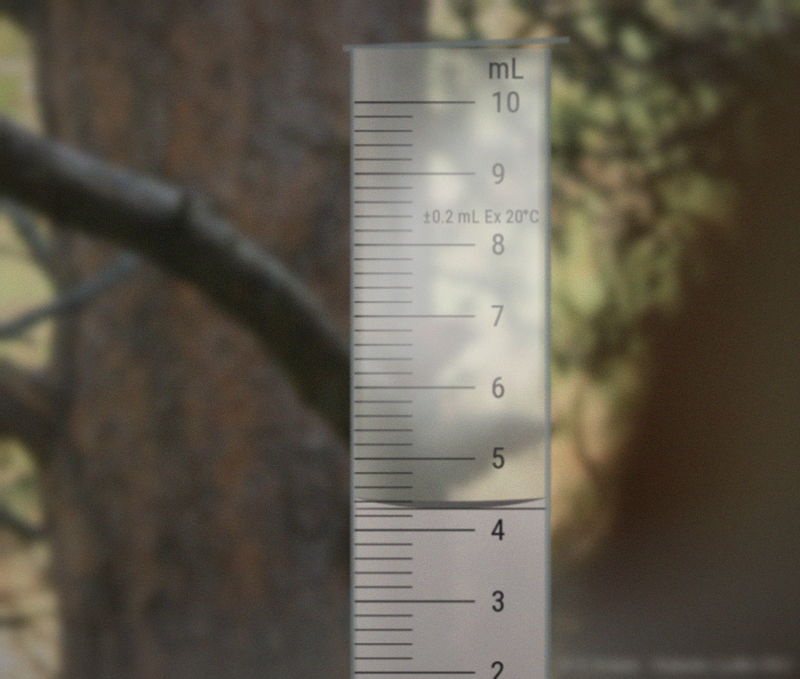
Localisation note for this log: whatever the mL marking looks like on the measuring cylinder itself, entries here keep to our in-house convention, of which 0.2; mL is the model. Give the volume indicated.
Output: 4.3; mL
